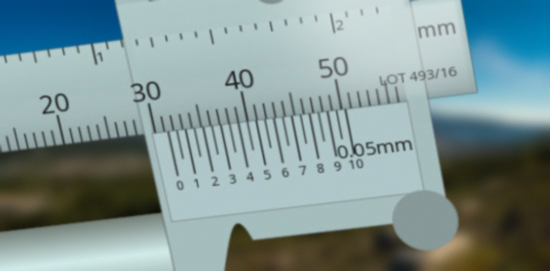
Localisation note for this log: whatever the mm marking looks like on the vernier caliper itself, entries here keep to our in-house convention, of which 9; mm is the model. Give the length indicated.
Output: 31.4; mm
